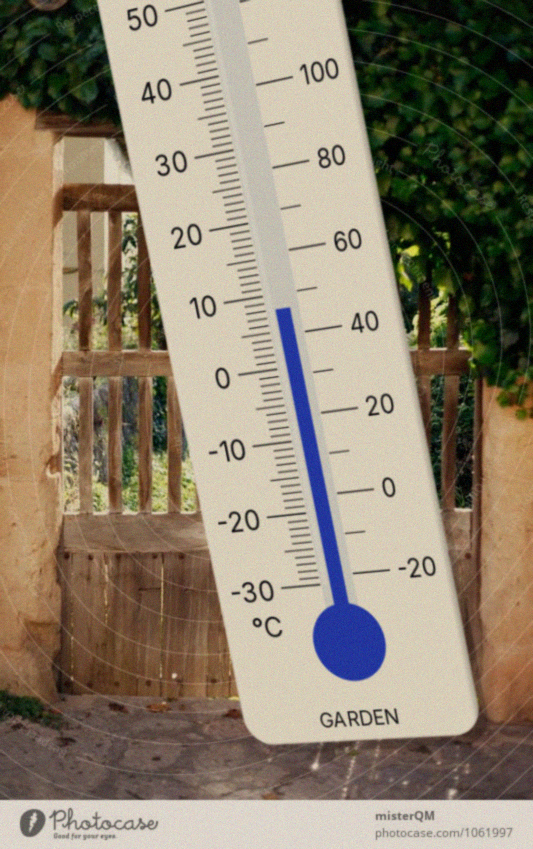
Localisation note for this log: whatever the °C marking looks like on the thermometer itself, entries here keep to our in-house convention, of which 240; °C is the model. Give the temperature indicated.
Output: 8; °C
